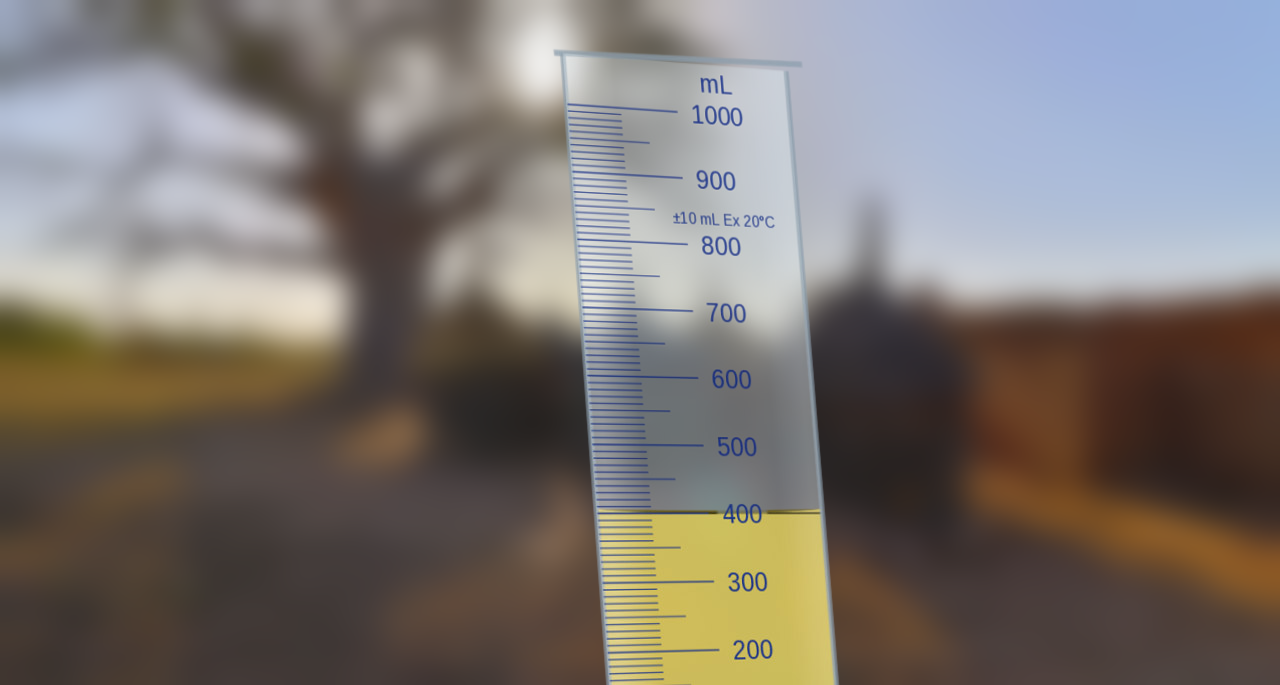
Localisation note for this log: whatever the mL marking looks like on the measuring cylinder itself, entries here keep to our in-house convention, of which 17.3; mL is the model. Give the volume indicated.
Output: 400; mL
